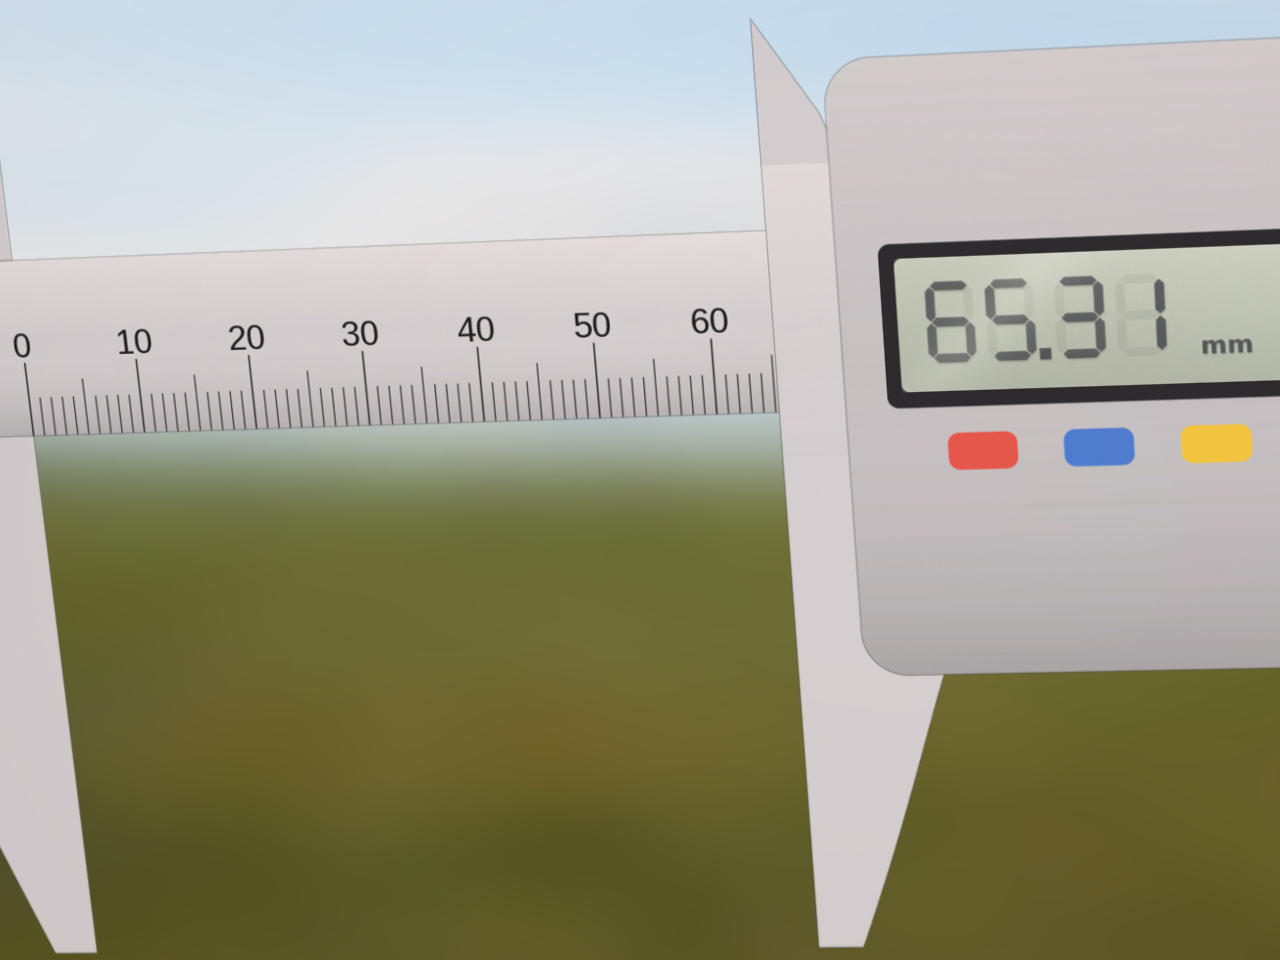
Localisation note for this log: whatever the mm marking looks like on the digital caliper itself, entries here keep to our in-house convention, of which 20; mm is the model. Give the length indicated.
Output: 65.31; mm
